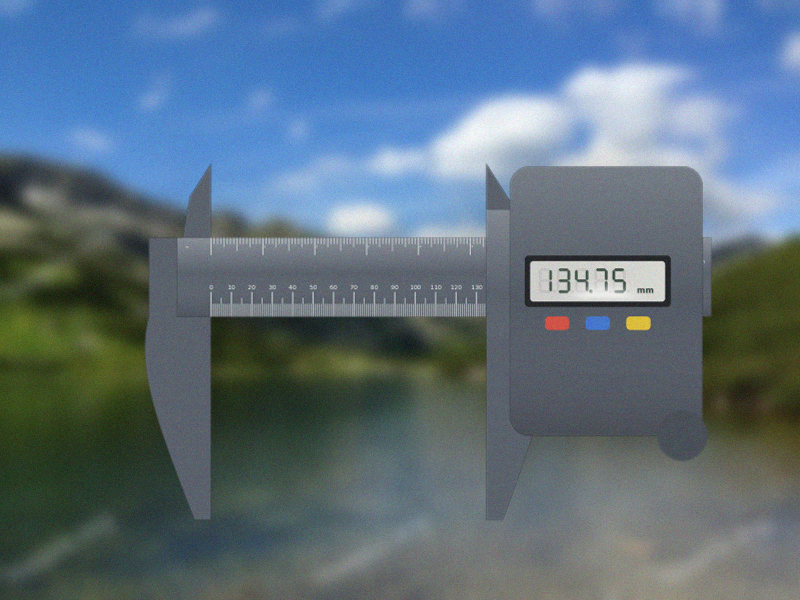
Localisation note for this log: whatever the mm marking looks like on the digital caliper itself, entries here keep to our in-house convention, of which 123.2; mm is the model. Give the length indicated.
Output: 134.75; mm
